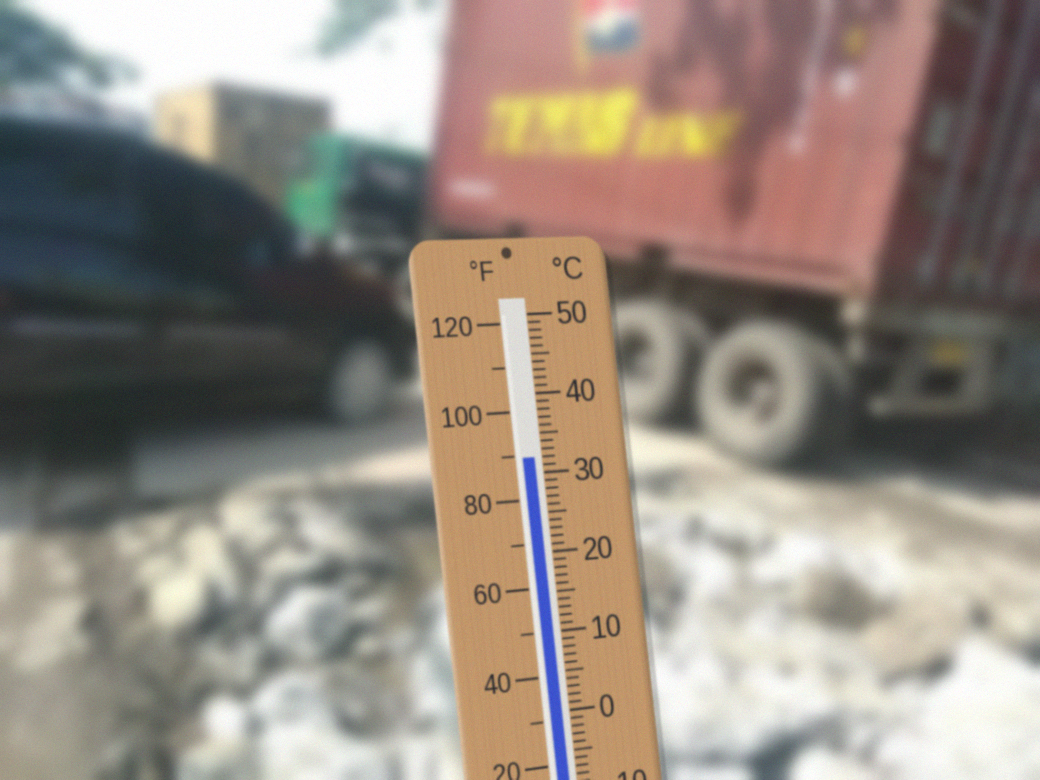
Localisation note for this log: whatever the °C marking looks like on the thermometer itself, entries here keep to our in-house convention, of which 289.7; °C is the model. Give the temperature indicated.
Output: 32; °C
